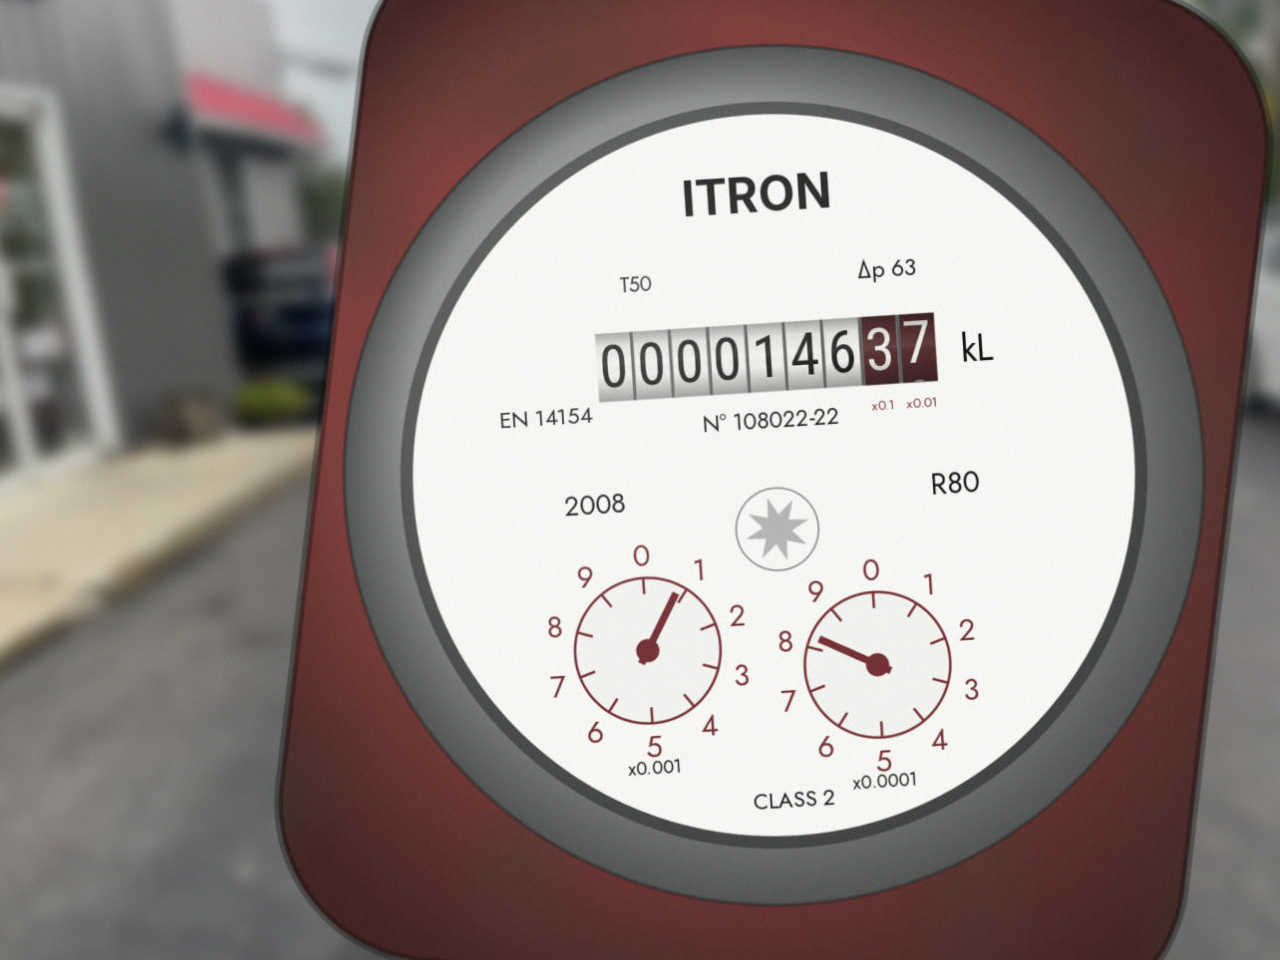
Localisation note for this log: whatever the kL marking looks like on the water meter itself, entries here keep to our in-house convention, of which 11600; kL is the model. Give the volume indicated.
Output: 146.3708; kL
